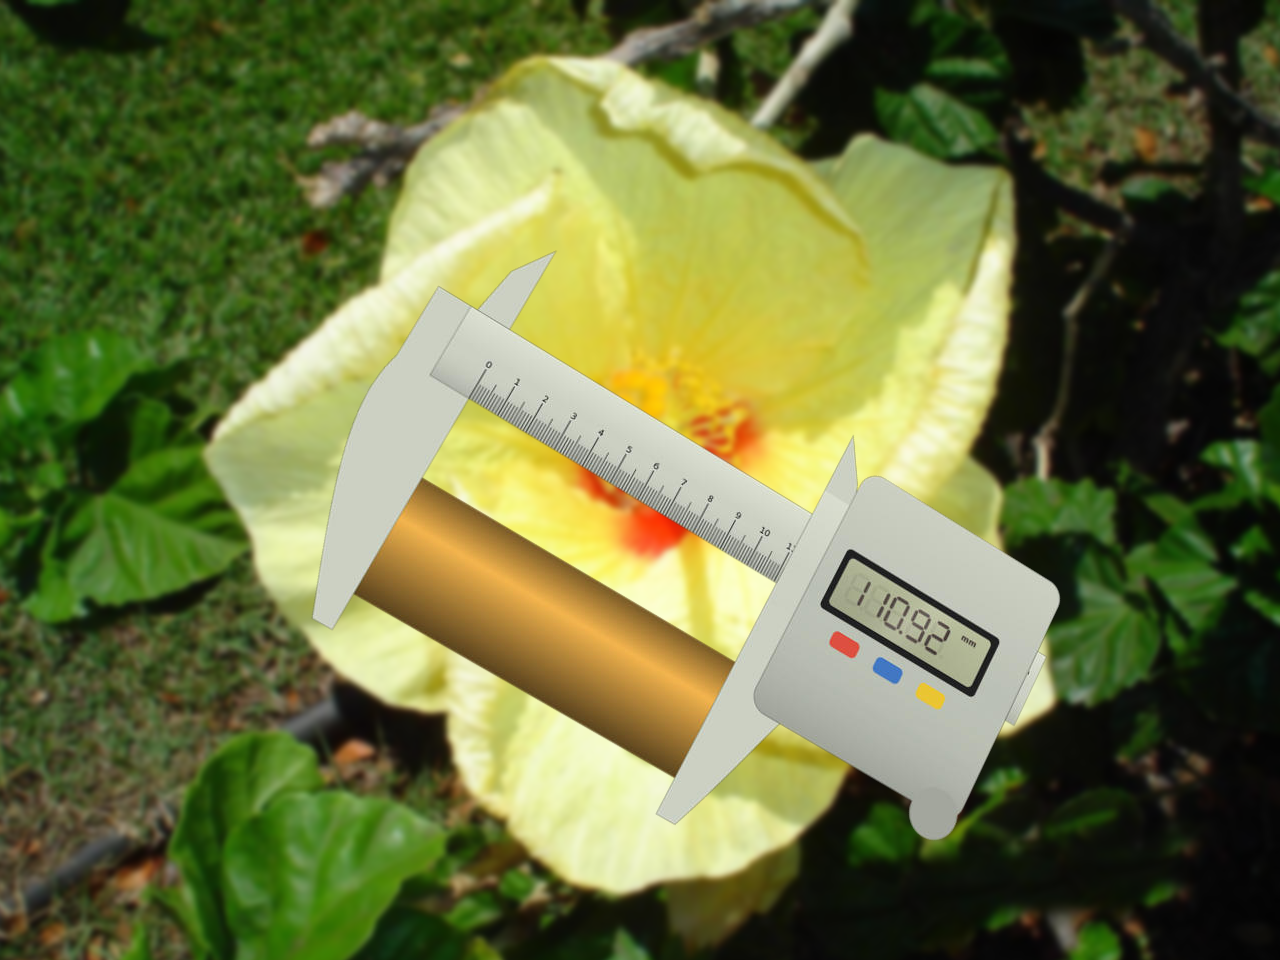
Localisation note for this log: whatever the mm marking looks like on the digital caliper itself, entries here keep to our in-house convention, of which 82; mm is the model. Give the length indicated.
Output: 110.92; mm
